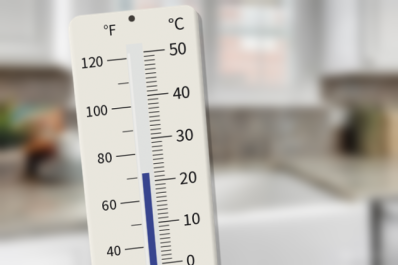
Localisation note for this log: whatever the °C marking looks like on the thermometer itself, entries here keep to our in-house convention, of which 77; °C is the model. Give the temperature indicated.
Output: 22; °C
